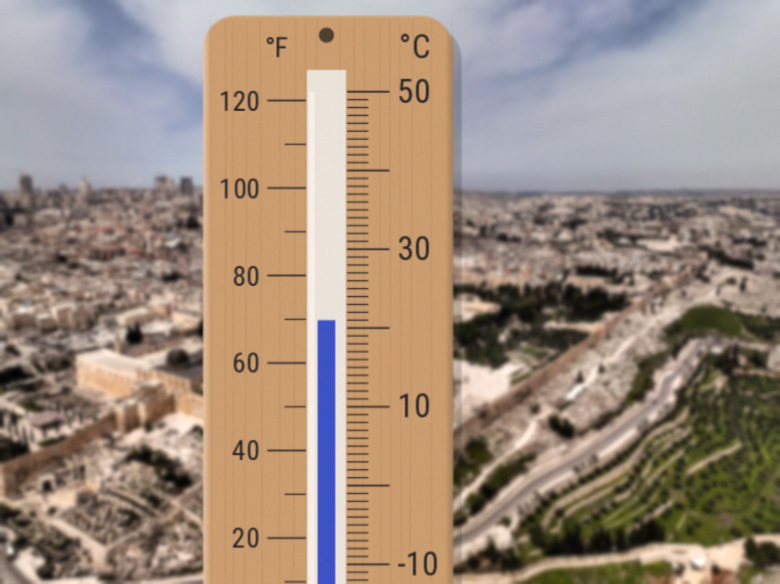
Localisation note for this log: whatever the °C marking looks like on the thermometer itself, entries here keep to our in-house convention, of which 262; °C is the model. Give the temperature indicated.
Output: 21; °C
